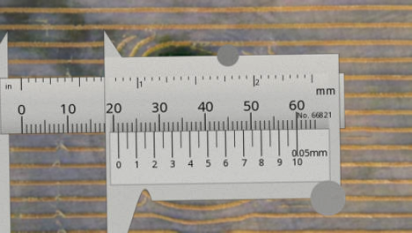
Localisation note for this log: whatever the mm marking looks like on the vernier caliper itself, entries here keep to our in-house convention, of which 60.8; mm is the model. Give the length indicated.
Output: 21.0; mm
